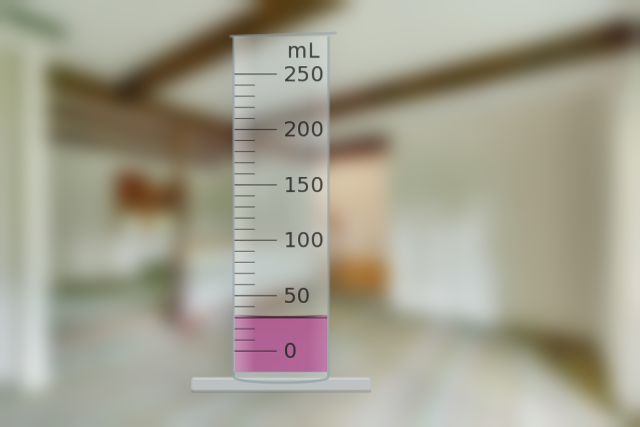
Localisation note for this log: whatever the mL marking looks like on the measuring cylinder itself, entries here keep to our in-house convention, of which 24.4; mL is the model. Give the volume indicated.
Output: 30; mL
